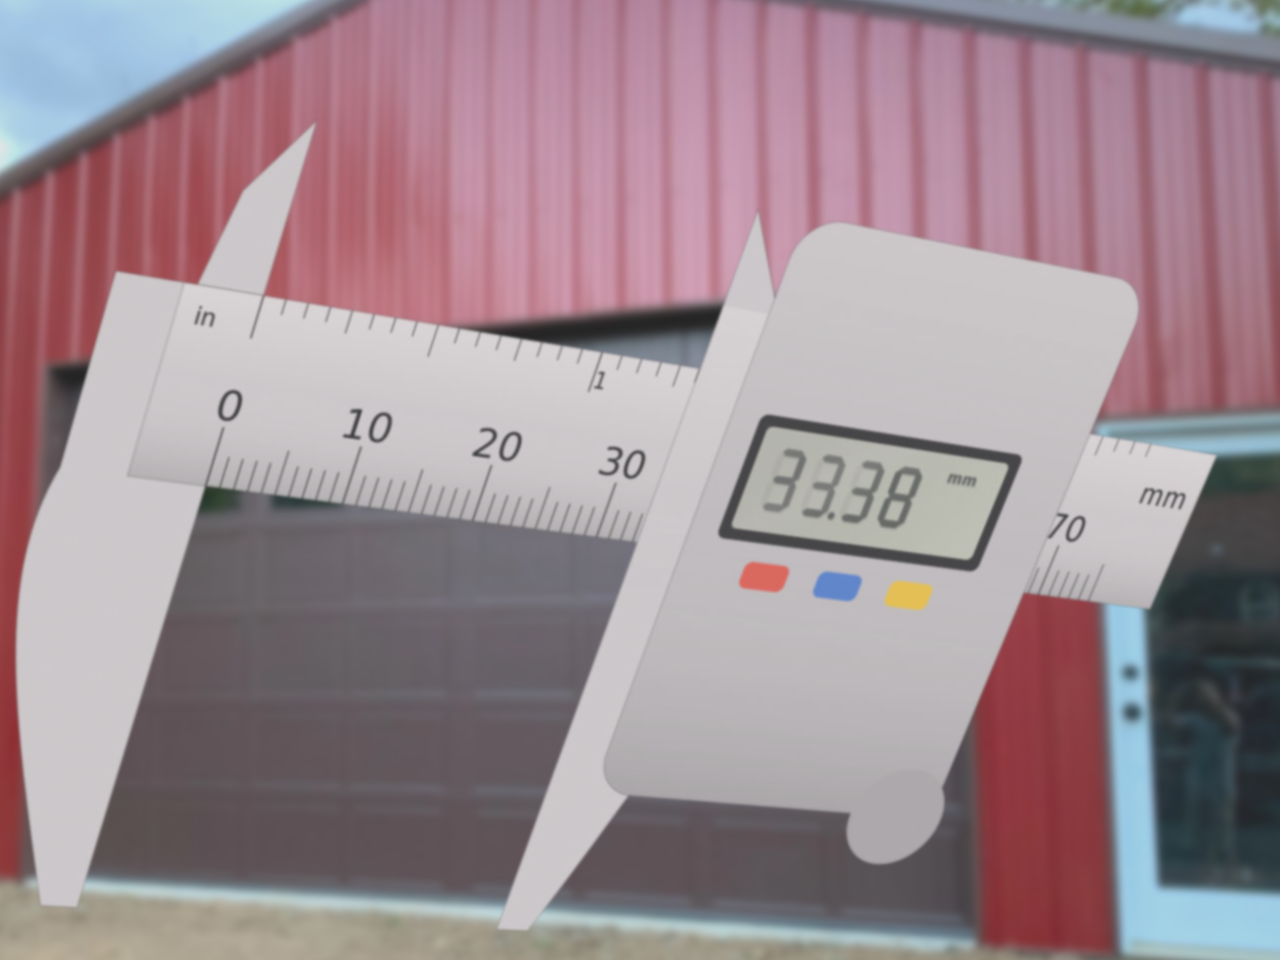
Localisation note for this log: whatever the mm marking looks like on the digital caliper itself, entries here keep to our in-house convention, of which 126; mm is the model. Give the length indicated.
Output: 33.38; mm
